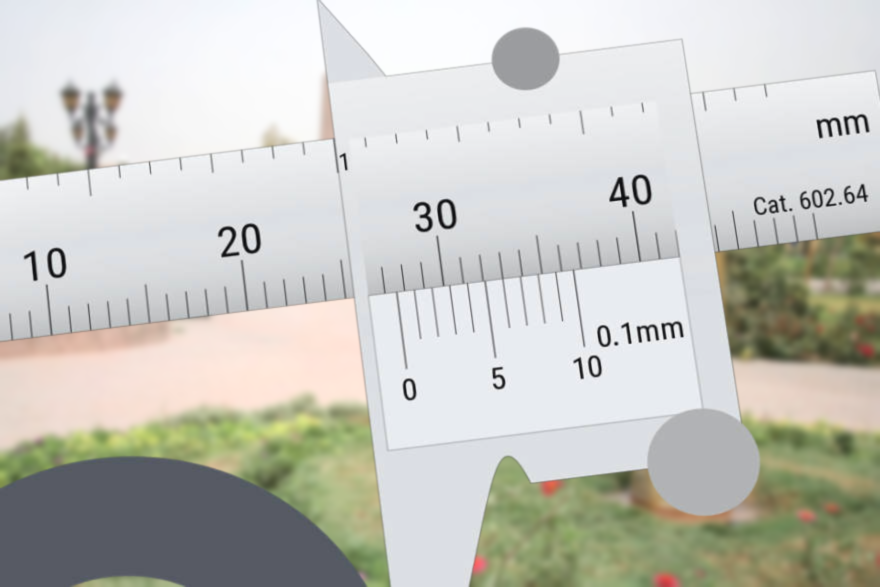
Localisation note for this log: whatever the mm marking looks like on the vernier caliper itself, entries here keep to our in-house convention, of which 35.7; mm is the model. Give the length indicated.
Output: 27.6; mm
